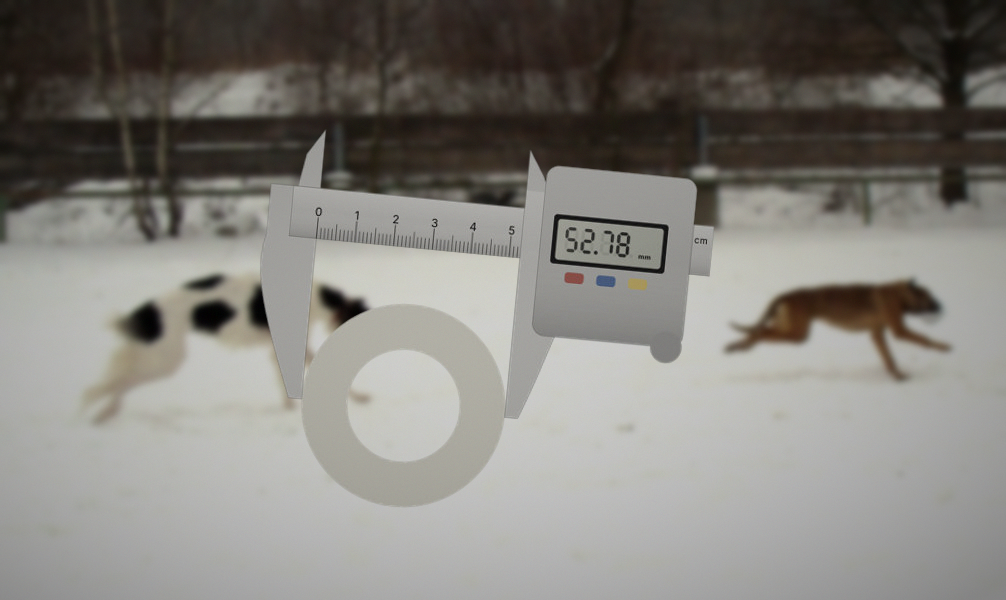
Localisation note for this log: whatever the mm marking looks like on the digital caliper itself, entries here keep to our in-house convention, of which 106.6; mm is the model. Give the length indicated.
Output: 52.78; mm
